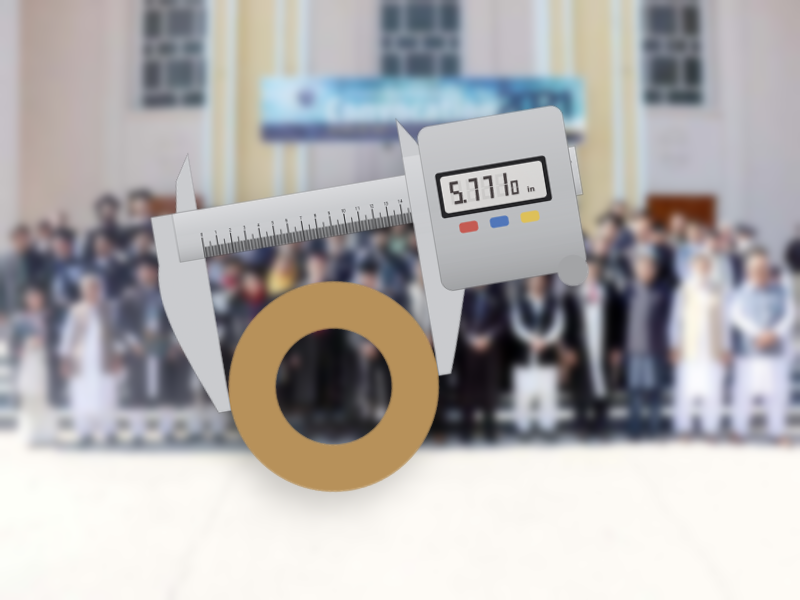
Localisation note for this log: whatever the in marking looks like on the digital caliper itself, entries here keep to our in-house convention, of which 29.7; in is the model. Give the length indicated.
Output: 5.7710; in
